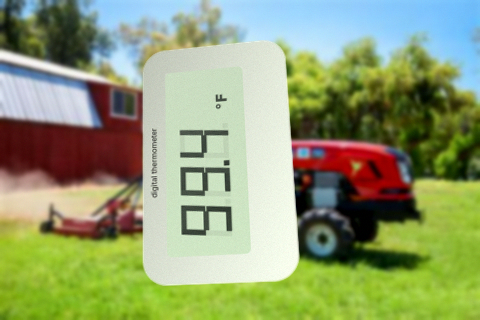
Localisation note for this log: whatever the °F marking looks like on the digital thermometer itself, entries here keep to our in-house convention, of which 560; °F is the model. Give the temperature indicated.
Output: 99.4; °F
